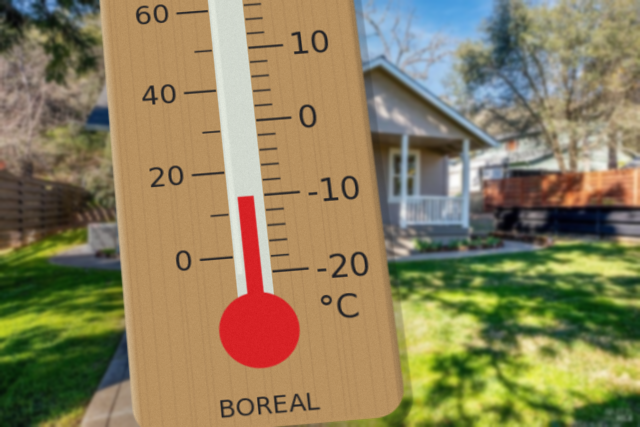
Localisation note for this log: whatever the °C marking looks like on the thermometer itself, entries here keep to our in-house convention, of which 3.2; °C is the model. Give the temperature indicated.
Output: -10; °C
